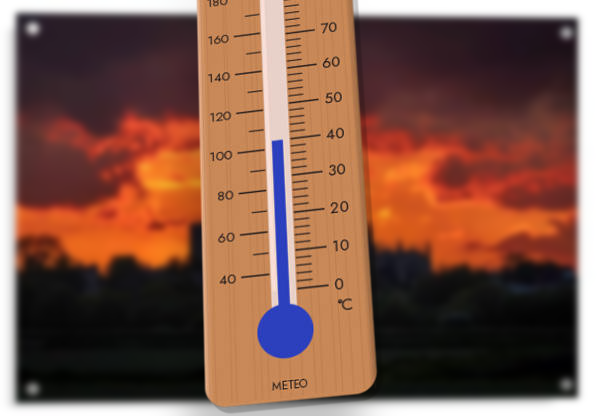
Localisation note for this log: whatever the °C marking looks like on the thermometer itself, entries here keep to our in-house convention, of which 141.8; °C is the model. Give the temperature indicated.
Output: 40; °C
